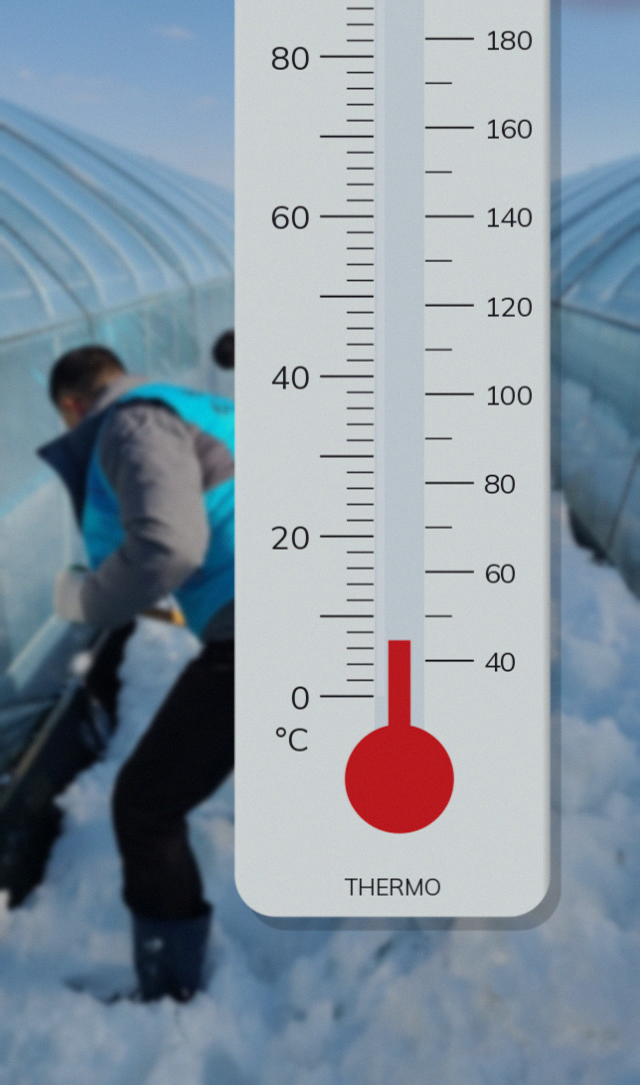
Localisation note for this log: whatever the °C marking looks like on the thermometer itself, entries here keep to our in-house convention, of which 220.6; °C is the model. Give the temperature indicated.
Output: 7; °C
